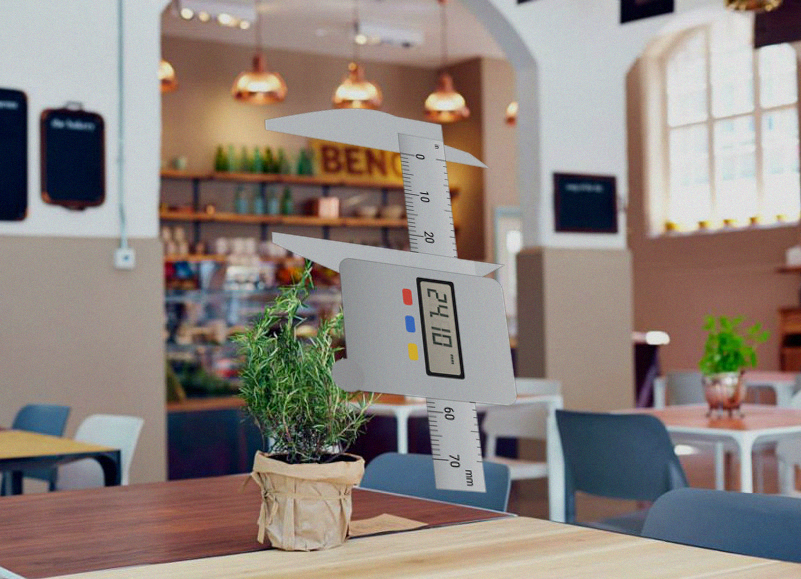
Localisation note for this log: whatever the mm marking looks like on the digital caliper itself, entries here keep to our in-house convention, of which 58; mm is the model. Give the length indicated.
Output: 24.10; mm
